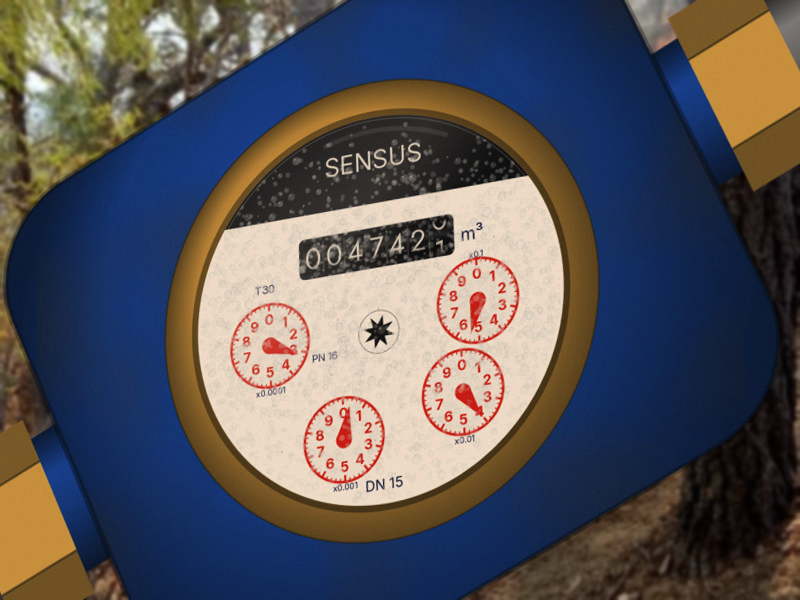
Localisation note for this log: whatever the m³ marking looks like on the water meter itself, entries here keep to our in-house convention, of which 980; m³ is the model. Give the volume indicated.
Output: 47420.5403; m³
